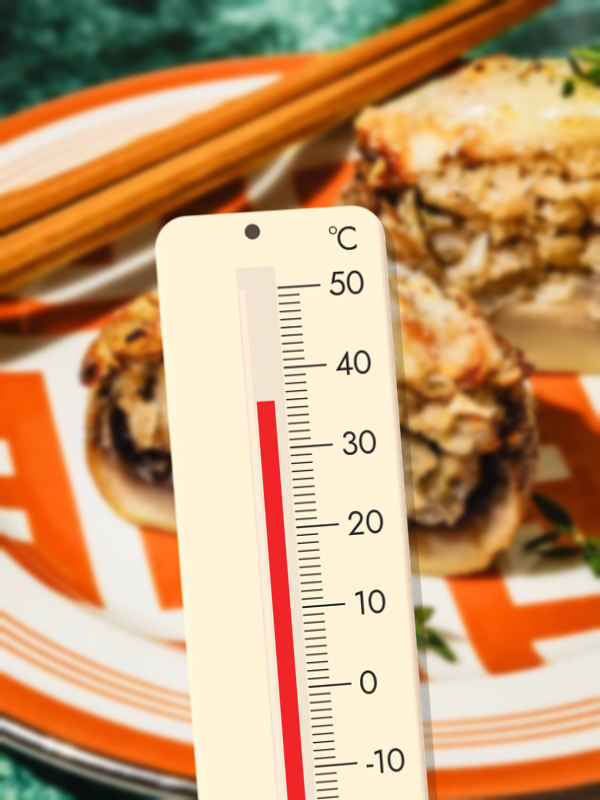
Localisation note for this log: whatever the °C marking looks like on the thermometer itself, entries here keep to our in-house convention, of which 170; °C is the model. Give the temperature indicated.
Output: 36; °C
